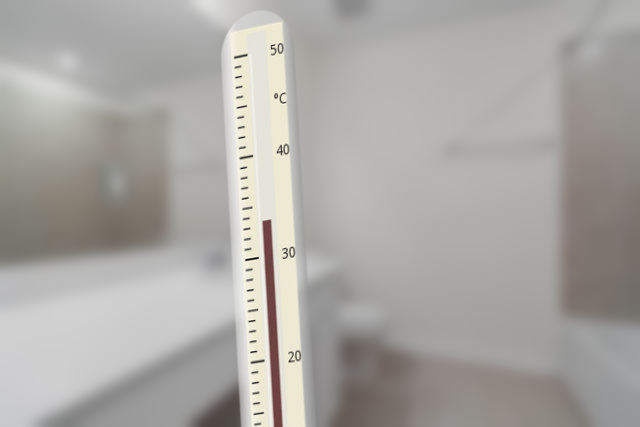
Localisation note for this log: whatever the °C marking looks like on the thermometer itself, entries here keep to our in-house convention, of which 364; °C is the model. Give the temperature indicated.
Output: 33.5; °C
